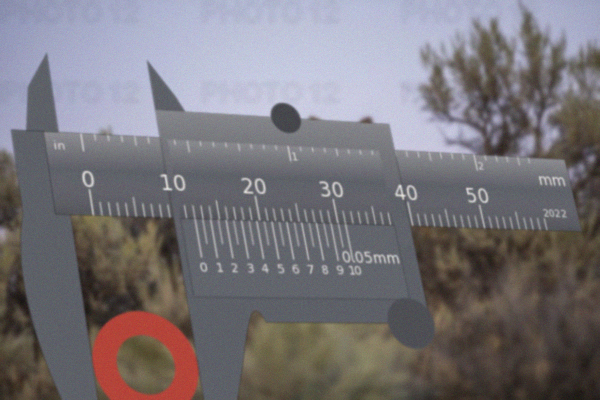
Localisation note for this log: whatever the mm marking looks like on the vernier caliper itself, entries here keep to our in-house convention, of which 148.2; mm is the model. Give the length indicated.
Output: 12.0; mm
